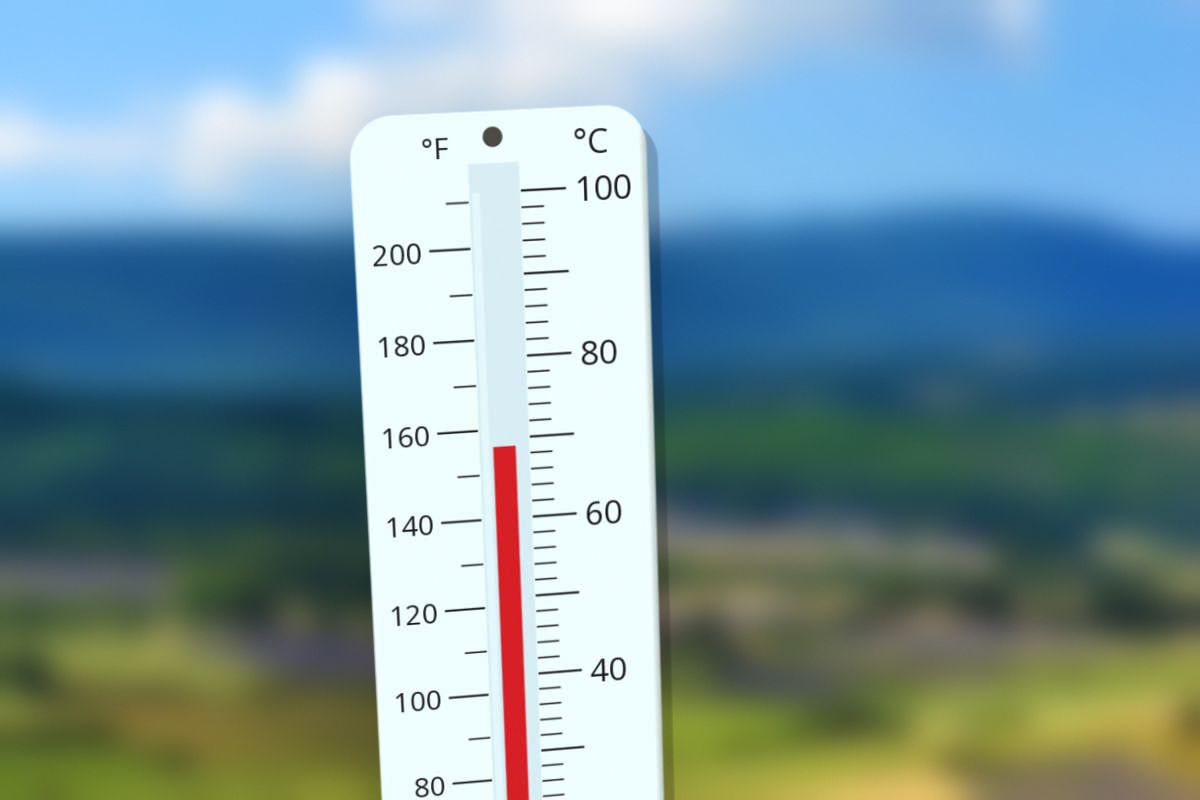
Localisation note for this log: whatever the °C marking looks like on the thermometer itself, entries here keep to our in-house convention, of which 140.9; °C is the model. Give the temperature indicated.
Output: 69; °C
